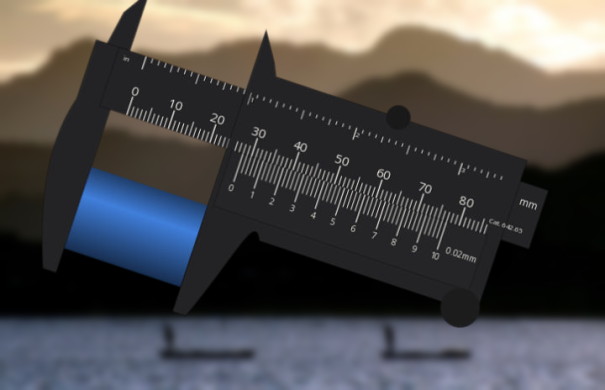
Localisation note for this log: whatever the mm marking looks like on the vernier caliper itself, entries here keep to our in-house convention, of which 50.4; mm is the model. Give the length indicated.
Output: 28.0; mm
